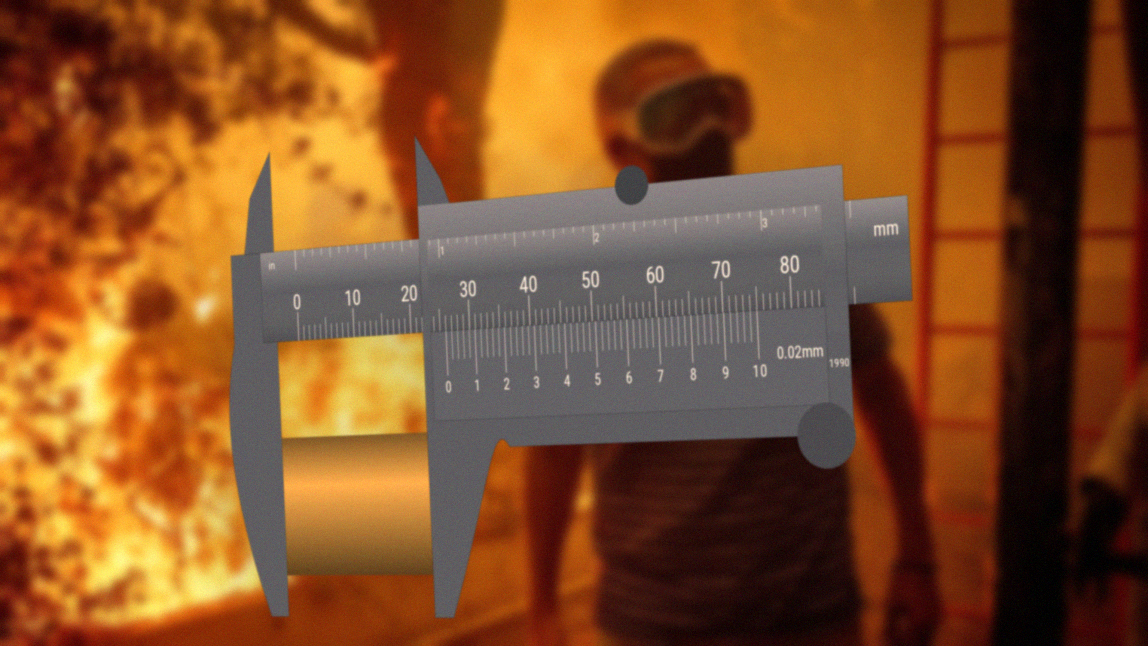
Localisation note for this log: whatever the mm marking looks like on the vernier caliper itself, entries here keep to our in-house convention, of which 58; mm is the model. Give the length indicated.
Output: 26.0; mm
